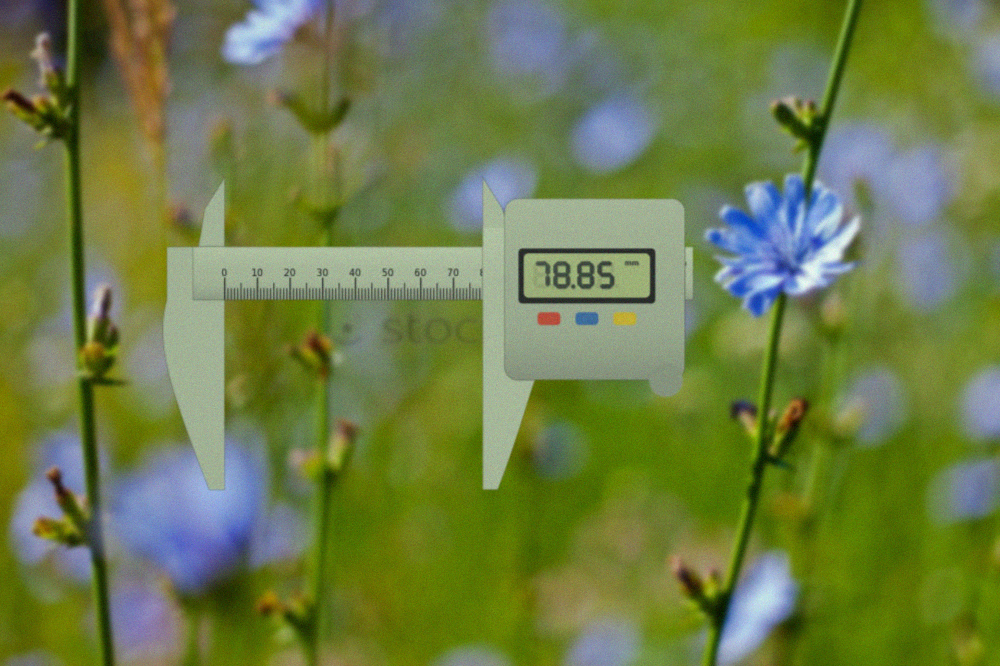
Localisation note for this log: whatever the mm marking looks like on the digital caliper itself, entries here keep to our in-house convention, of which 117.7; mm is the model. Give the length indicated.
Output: 78.85; mm
